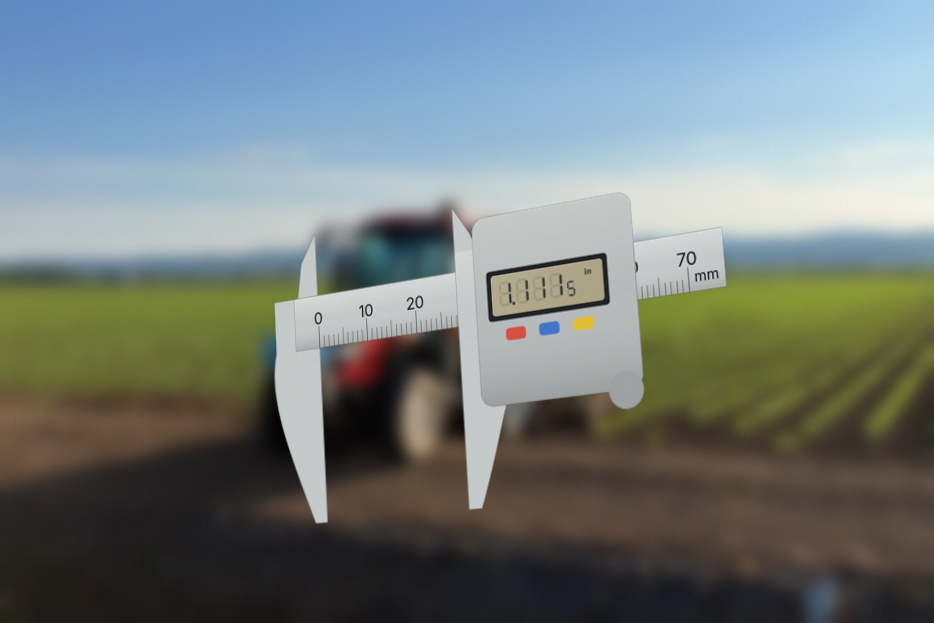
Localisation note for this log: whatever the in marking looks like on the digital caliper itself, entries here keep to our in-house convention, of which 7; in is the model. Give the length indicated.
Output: 1.1115; in
